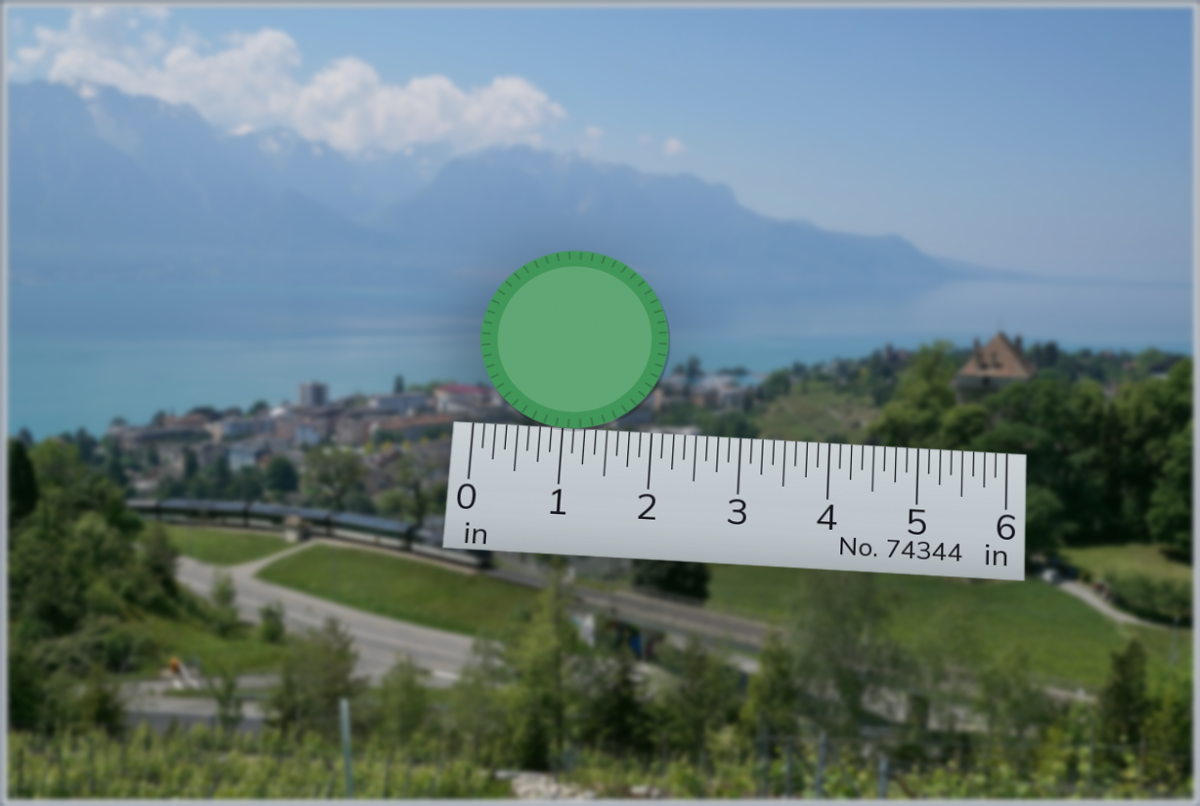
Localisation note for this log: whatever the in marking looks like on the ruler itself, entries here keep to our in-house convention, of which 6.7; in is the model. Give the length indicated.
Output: 2.125; in
